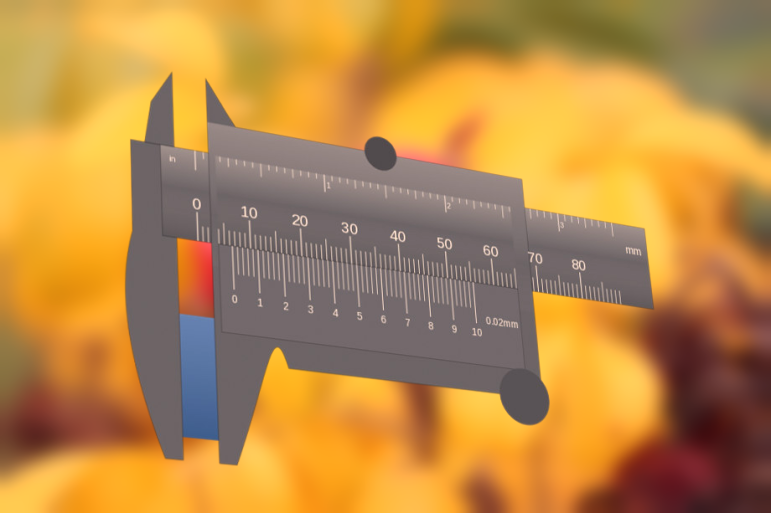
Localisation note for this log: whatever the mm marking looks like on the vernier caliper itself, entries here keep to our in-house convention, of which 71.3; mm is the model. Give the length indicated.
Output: 6.5; mm
